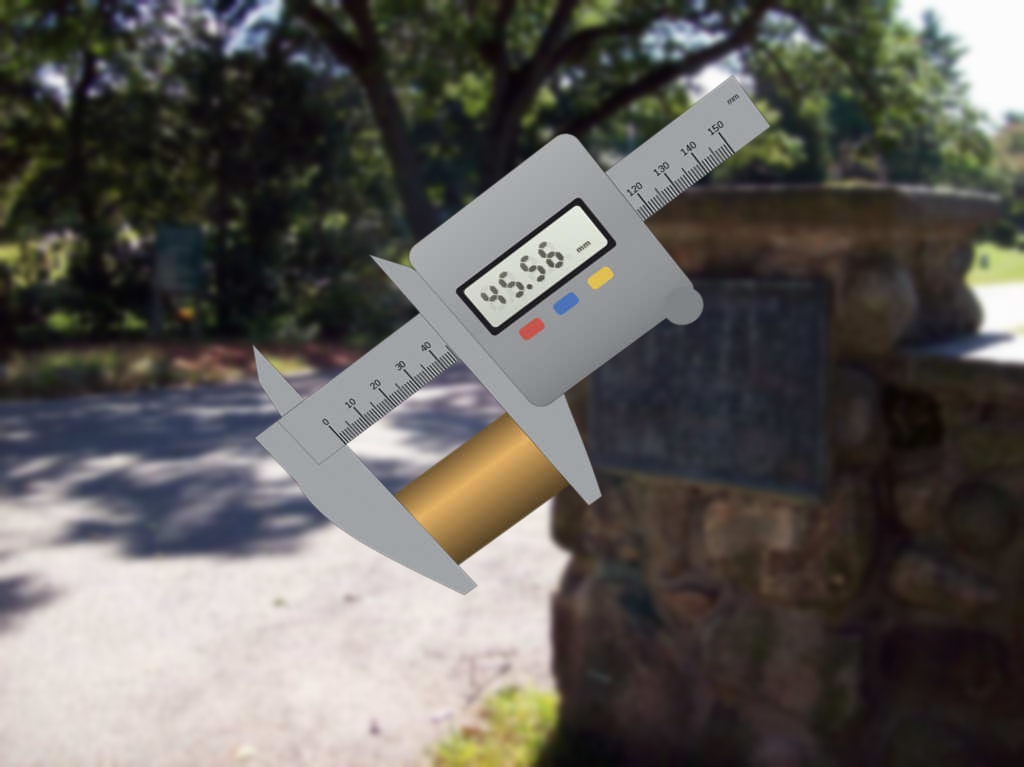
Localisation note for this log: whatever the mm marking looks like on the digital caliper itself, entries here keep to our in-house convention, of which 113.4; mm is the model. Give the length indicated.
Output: 45.56; mm
